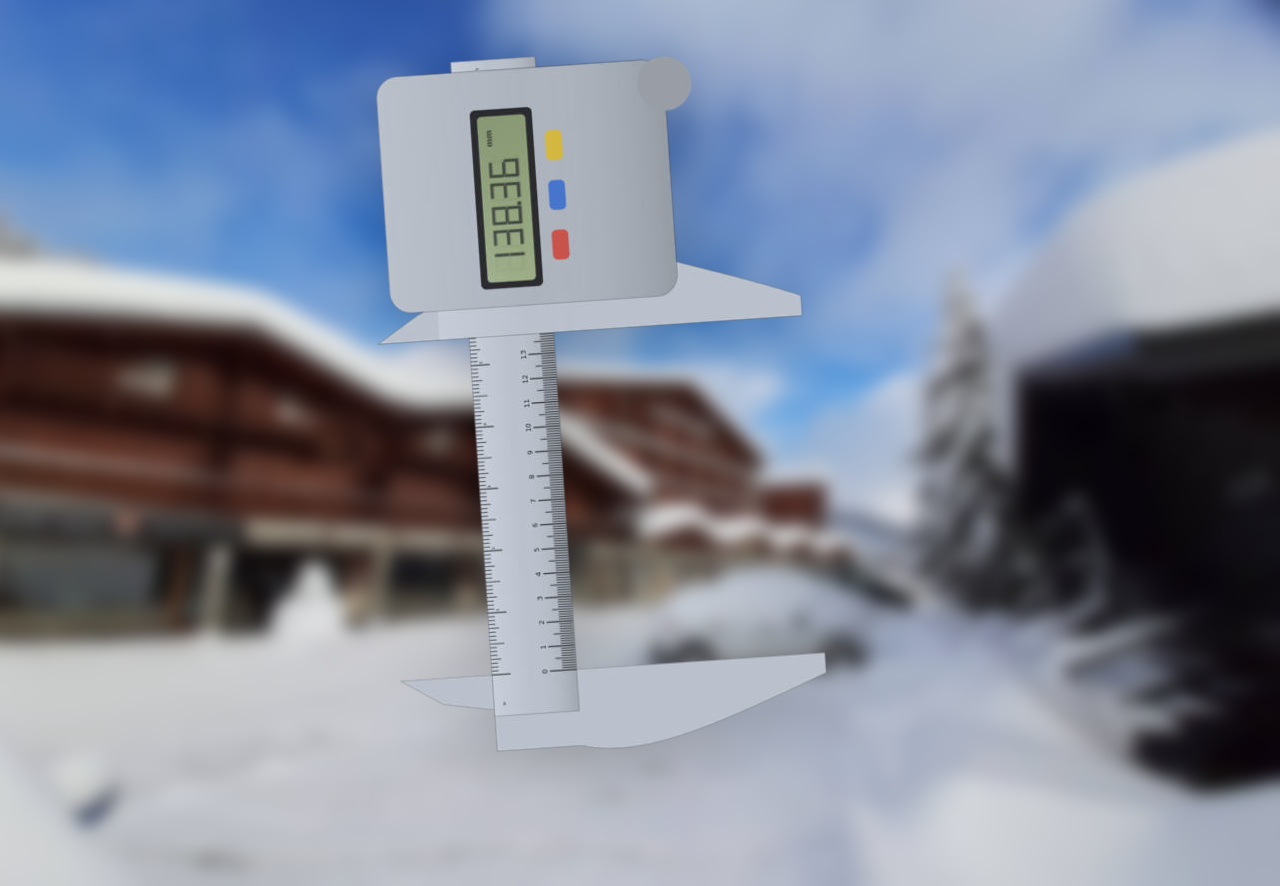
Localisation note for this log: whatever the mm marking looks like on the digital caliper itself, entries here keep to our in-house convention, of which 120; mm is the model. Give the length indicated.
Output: 138.36; mm
